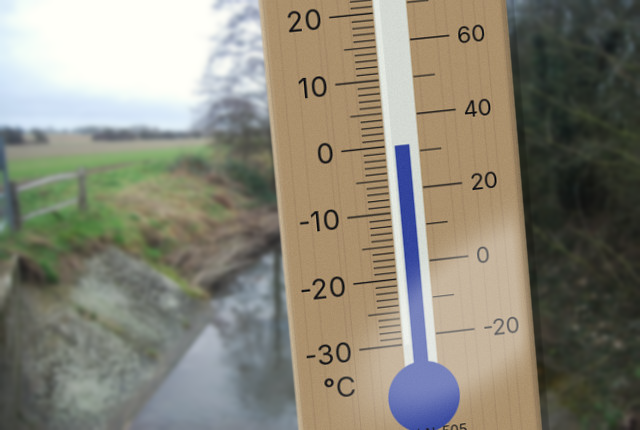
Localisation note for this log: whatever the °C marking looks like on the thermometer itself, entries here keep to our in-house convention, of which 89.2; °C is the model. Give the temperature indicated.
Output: 0; °C
